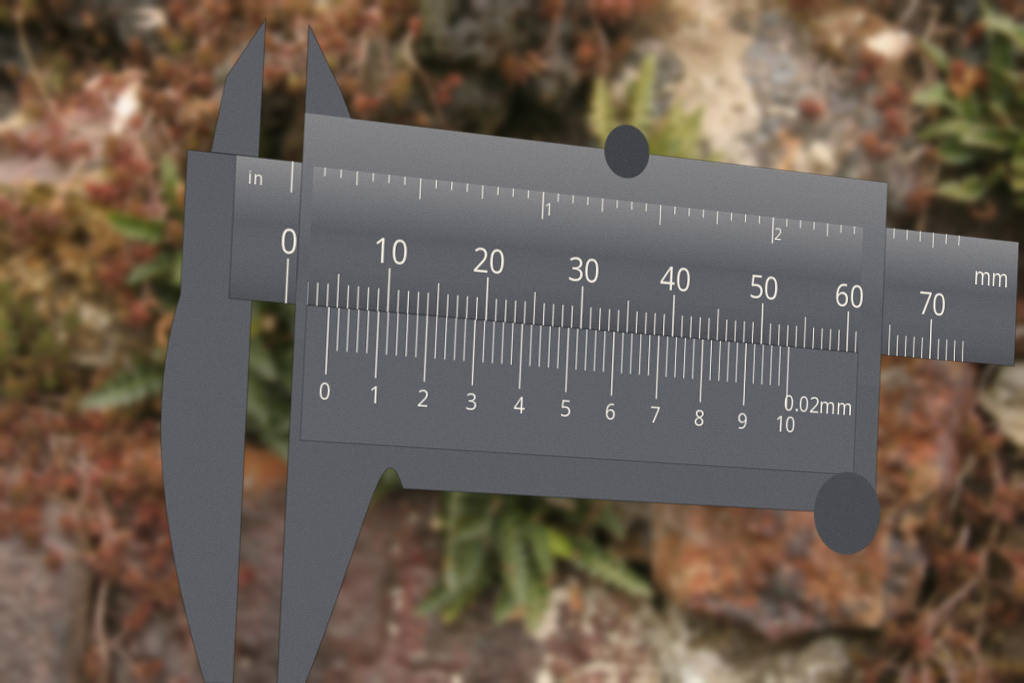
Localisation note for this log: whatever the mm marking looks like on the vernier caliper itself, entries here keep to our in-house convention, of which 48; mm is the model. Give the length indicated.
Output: 4.2; mm
